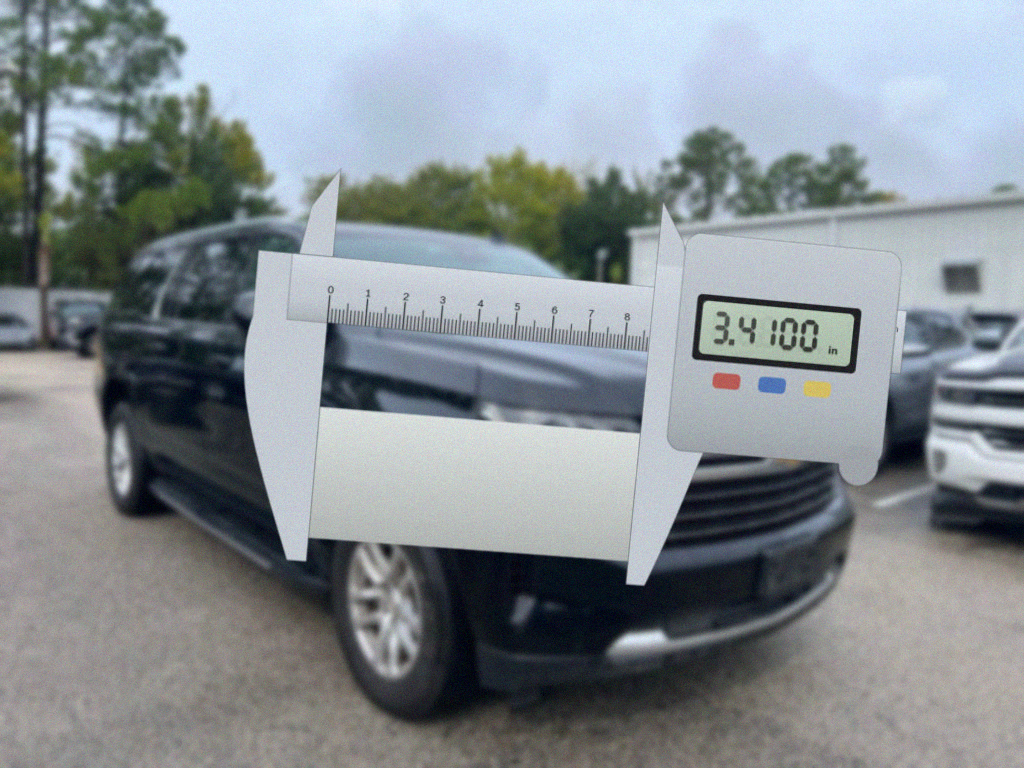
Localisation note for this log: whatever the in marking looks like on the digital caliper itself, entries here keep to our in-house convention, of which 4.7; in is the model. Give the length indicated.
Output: 3.4100; in
